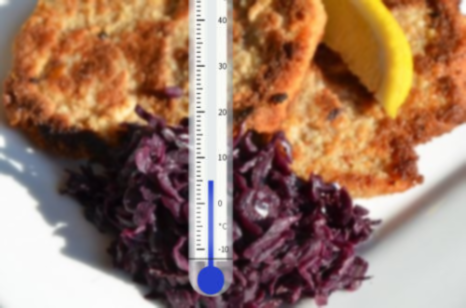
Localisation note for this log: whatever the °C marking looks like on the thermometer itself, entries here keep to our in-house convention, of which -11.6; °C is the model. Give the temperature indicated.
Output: 5; °C
